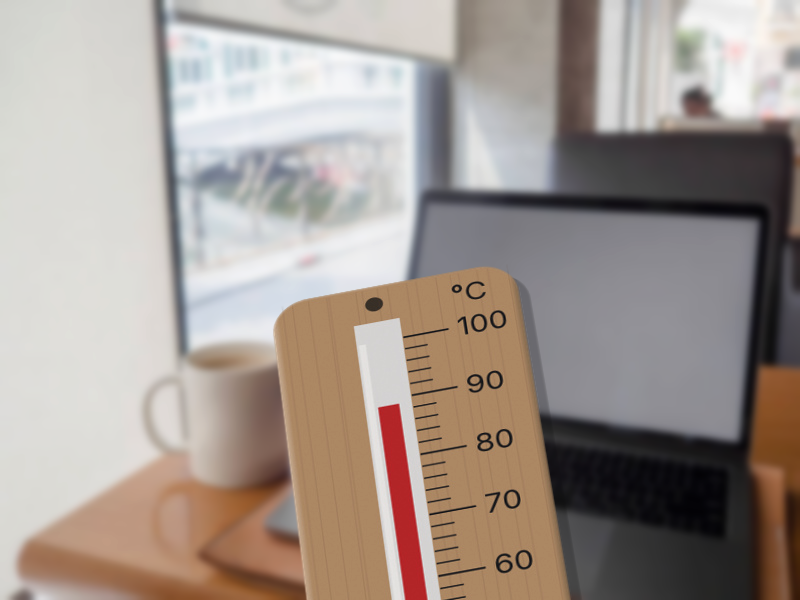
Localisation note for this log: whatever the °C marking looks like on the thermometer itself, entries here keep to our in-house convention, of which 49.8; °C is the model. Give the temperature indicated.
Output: 89; °C
